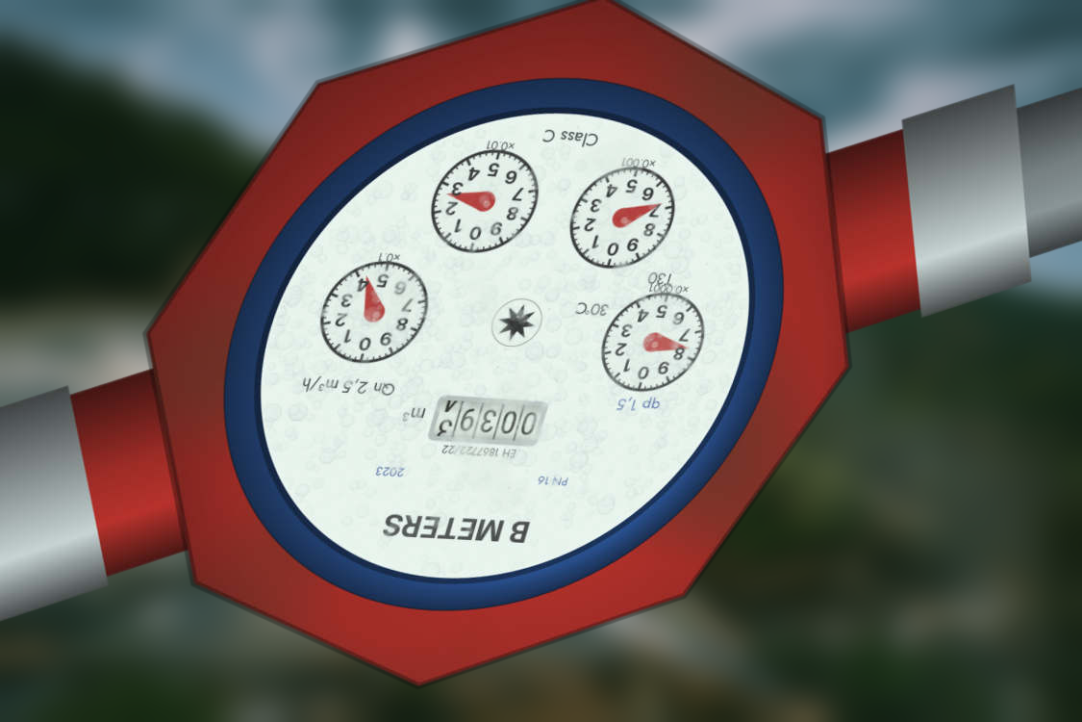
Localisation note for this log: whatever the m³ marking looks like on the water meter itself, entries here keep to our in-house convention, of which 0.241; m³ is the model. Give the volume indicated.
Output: 393.4267; m³
